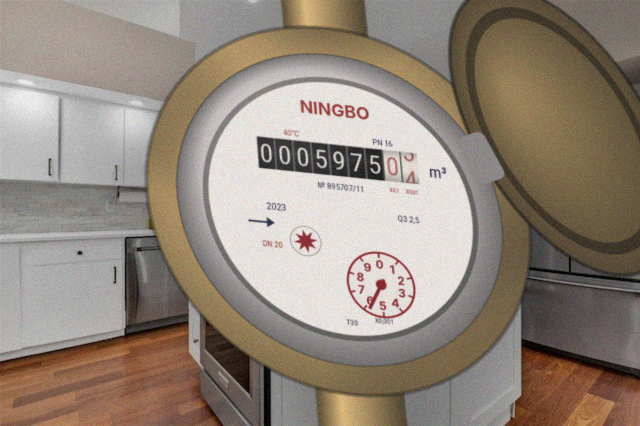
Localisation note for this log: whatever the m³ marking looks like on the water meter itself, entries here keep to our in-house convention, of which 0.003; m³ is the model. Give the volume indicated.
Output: 5975.035; m³
